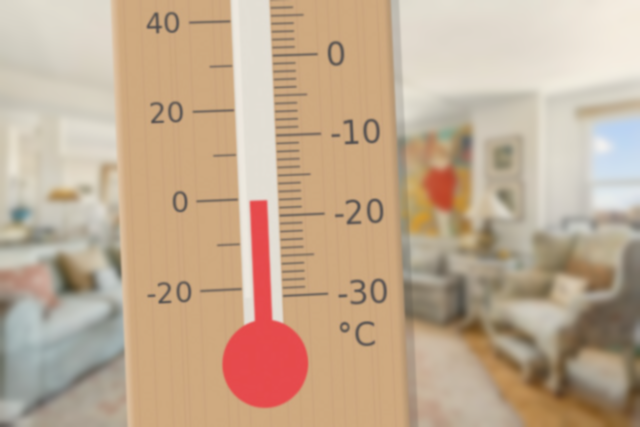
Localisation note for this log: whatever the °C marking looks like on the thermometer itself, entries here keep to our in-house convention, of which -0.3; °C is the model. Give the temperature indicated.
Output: -18; °C
